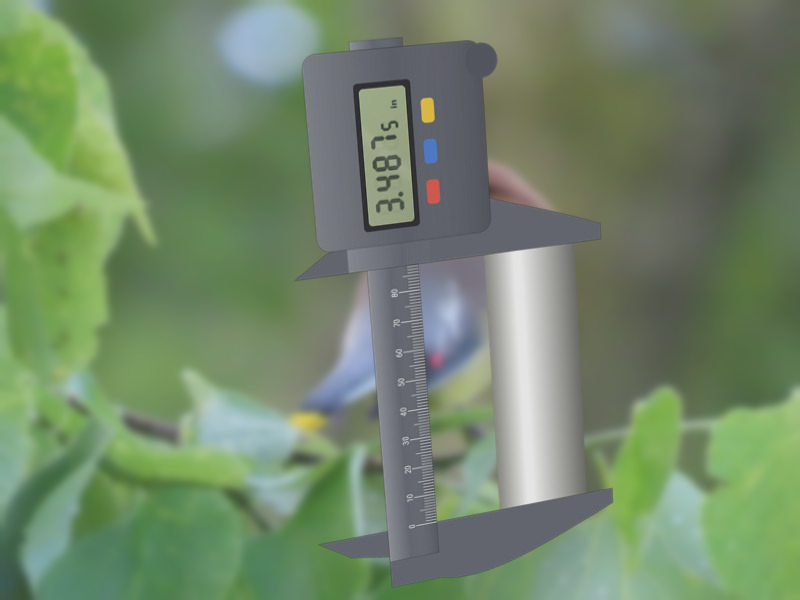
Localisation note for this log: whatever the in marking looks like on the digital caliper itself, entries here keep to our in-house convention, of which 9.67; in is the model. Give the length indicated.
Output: 3.4875; in
